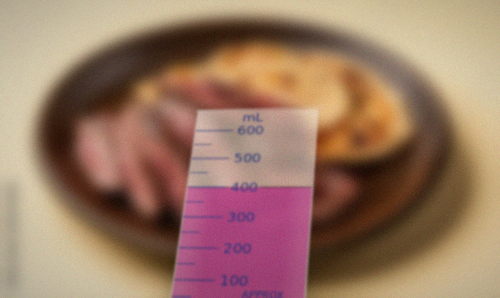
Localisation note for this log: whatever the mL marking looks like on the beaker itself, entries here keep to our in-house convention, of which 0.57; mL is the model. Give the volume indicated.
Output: 400; mL
